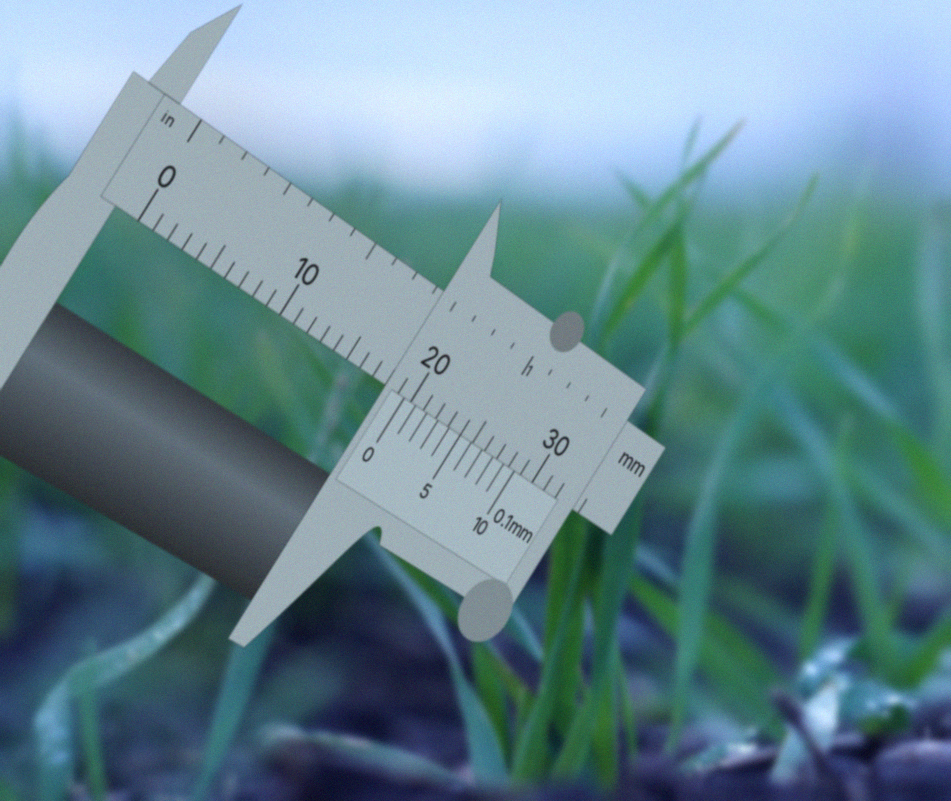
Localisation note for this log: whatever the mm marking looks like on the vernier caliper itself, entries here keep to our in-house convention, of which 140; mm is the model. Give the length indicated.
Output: 19.5; mm
